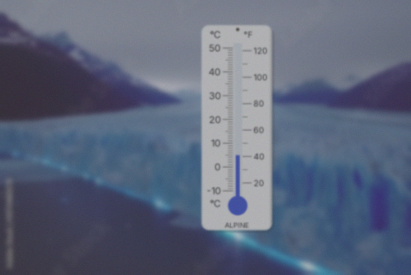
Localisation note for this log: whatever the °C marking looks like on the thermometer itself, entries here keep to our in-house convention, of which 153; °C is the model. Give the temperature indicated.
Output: 5; °C
